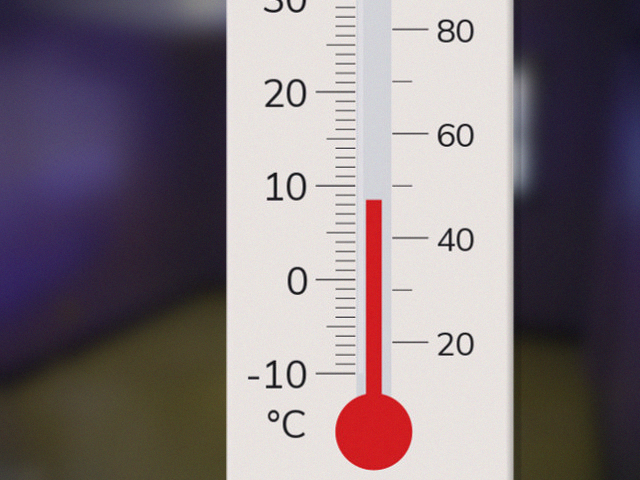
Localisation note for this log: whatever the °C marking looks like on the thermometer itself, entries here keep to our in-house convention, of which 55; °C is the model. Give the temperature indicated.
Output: 8.5; °C
